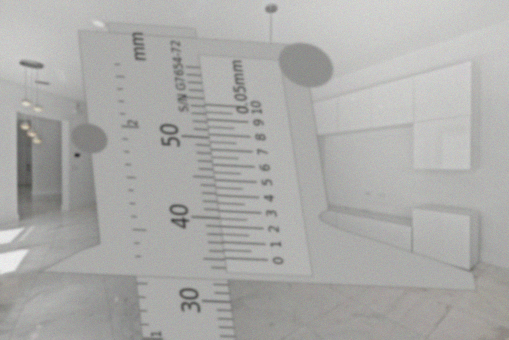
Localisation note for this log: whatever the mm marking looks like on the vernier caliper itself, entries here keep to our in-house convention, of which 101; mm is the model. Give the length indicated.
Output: 35.2; mm
